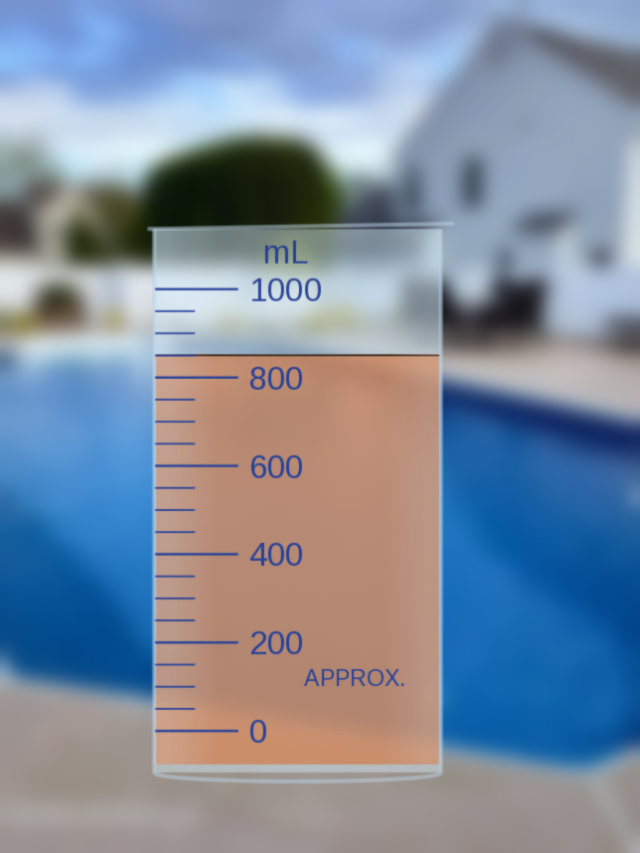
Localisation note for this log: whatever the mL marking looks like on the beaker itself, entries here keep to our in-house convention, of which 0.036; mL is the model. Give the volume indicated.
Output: 850; mL
